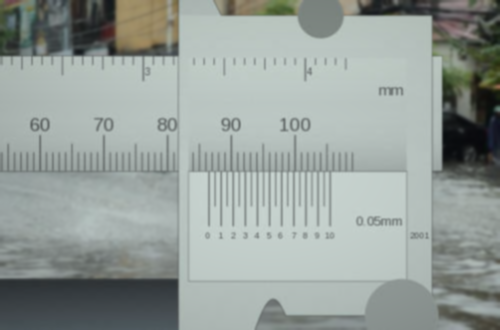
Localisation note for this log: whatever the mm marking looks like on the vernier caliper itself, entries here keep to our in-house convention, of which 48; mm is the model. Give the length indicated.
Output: 86.5; mm
